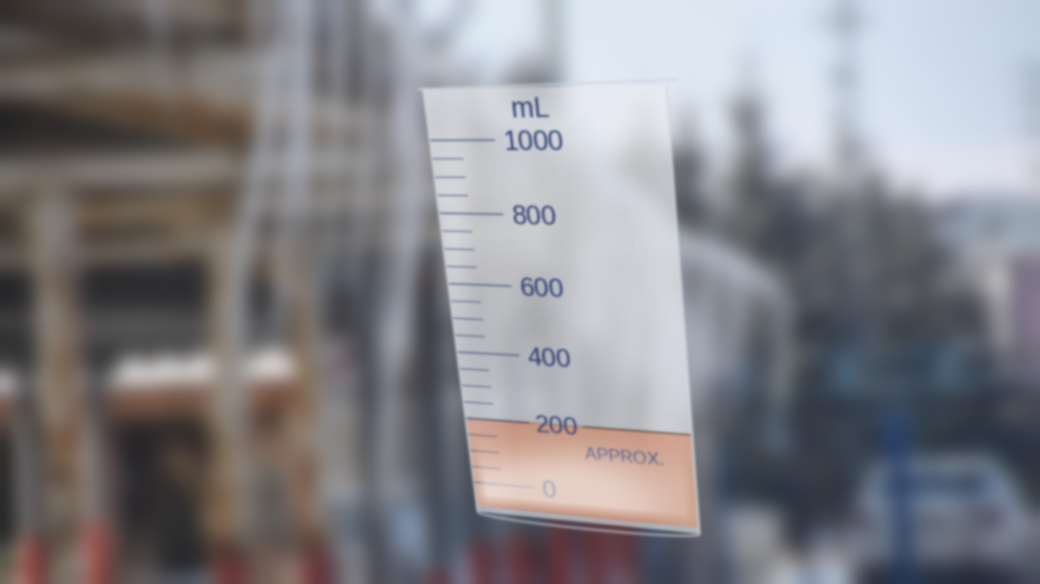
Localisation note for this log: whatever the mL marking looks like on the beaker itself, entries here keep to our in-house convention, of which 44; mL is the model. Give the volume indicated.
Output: 200; mL
